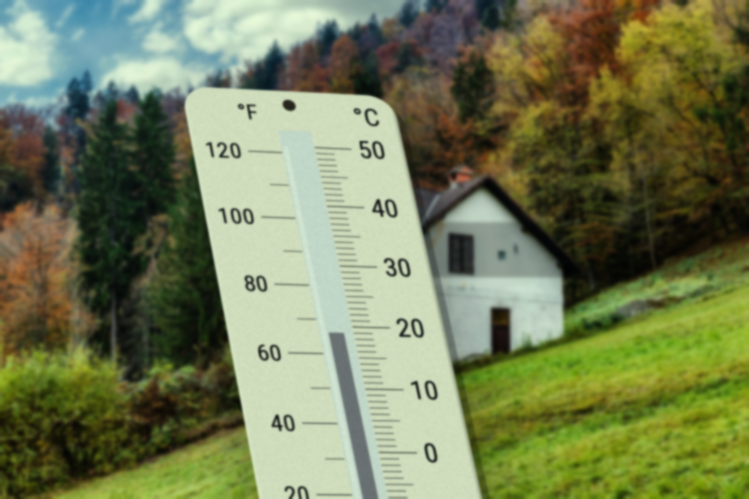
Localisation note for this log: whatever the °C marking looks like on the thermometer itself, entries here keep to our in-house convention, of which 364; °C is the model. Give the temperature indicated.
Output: 19; °C
